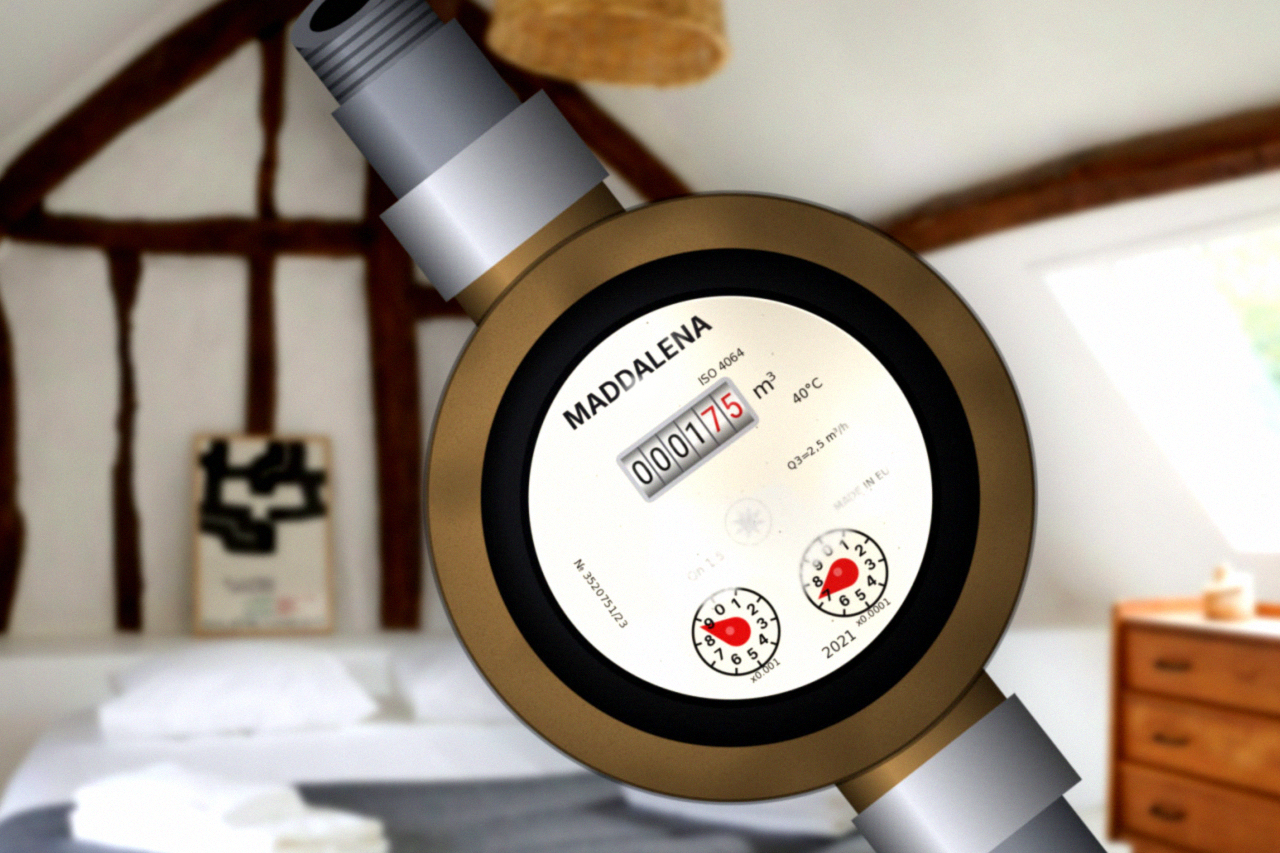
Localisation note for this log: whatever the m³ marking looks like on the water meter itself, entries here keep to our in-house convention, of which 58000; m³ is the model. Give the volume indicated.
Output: 1.7587; m³
